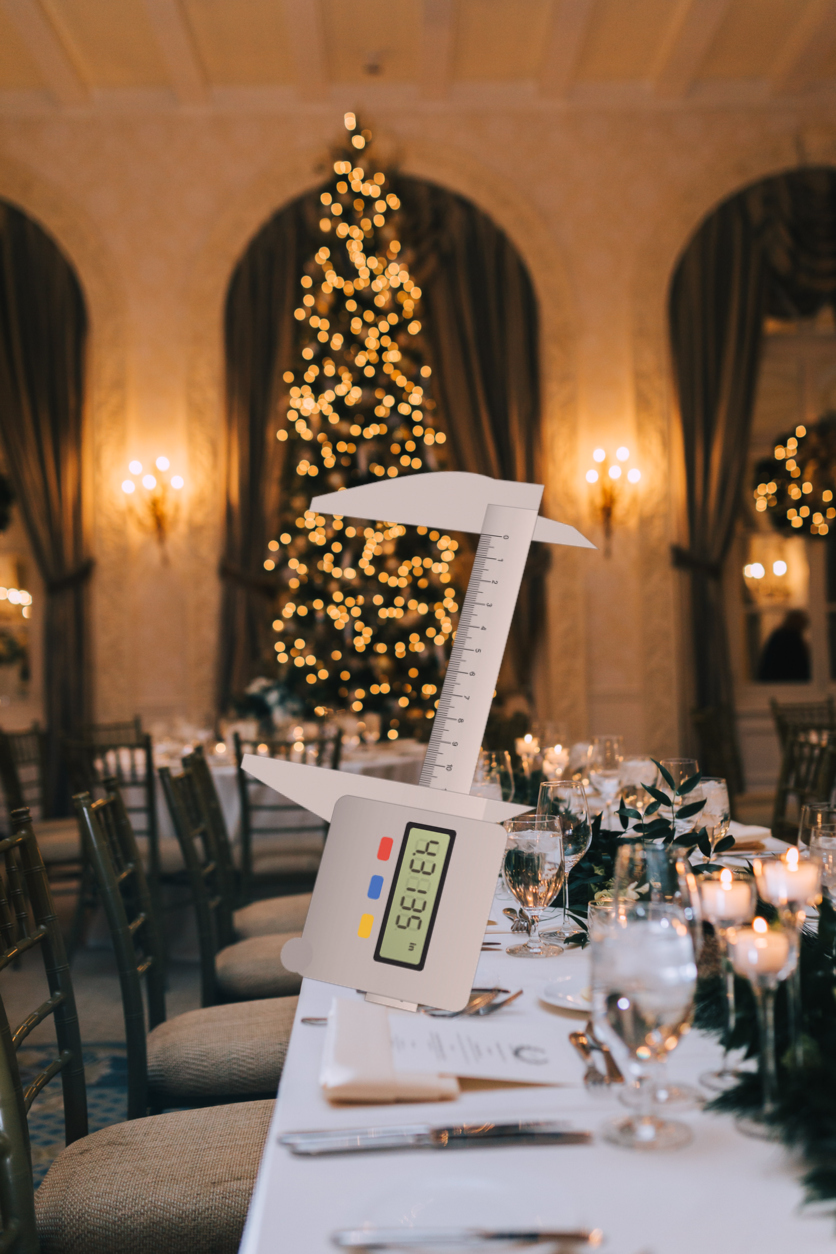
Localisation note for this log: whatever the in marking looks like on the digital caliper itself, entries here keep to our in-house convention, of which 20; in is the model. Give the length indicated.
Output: 4.3135; in
